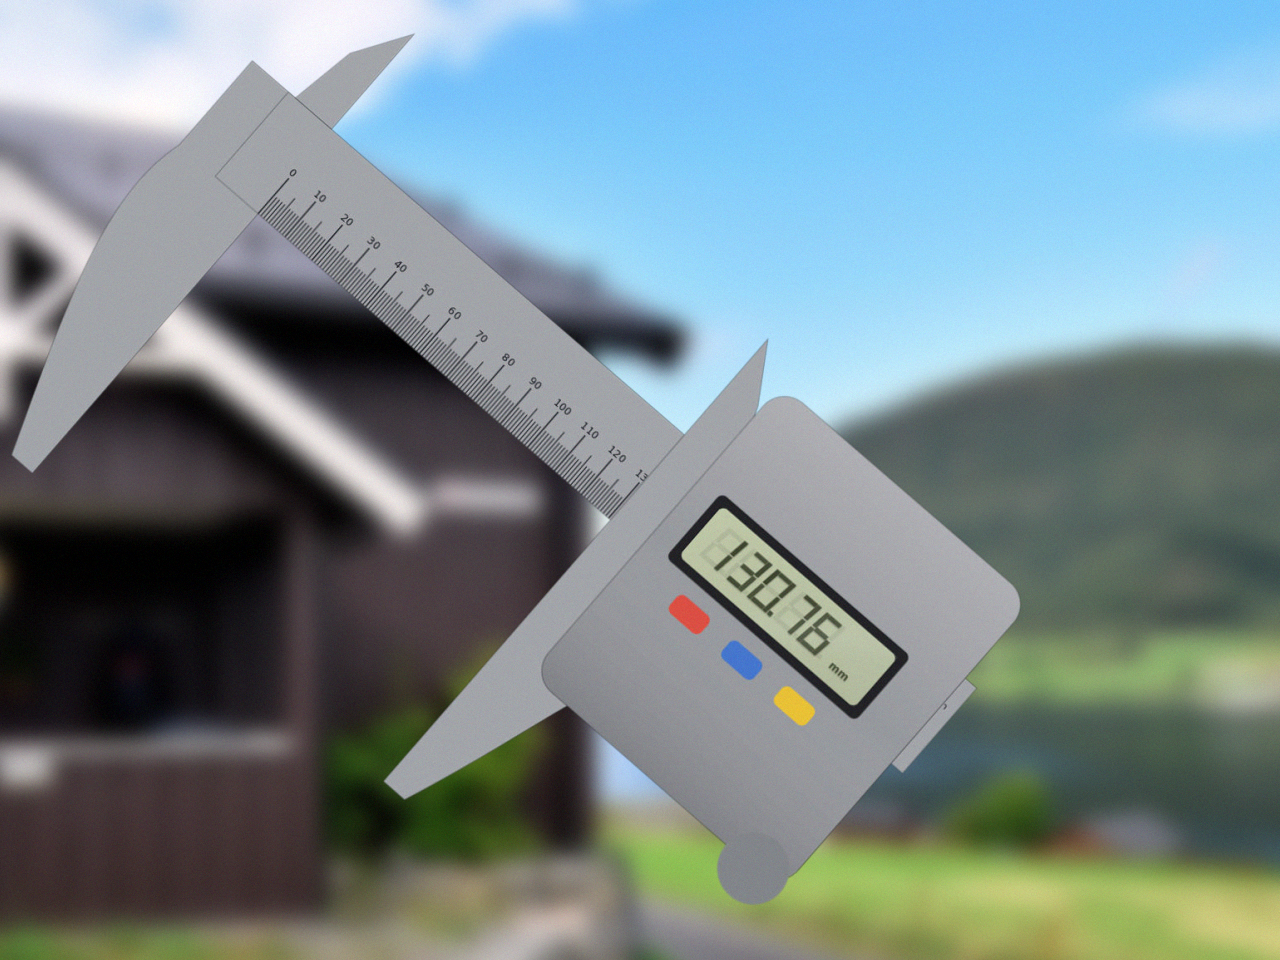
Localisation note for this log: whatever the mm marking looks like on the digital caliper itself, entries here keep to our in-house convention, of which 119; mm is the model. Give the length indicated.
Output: 130.76; mm
